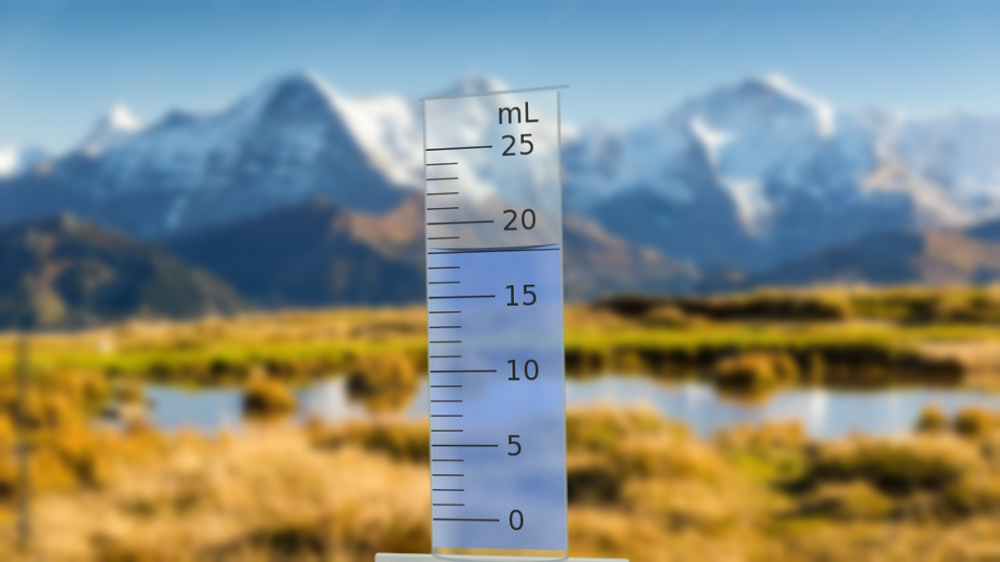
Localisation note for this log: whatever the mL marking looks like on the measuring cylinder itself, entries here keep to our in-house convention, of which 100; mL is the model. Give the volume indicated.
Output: 18; mL
